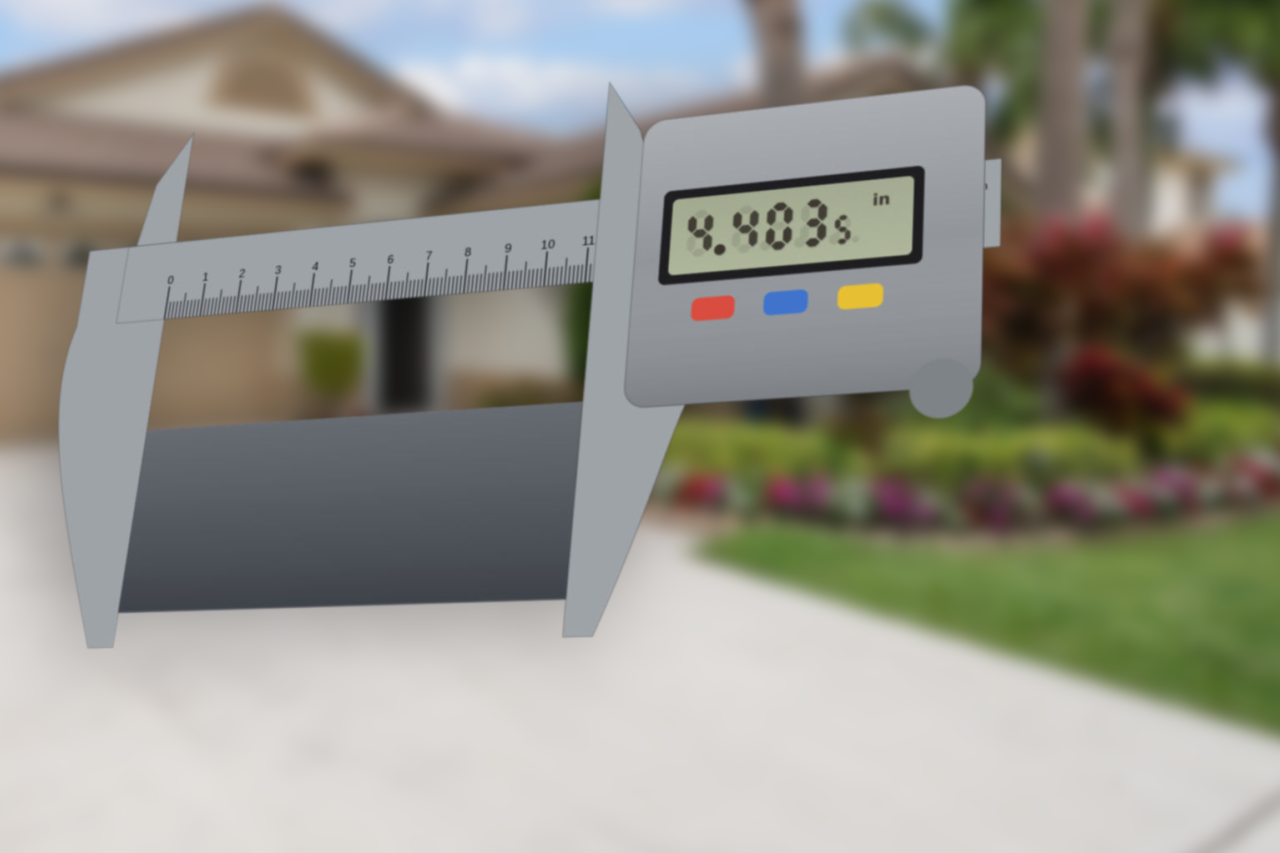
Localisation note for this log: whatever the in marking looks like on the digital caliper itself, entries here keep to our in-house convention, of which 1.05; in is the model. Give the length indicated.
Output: 4.4035; in
